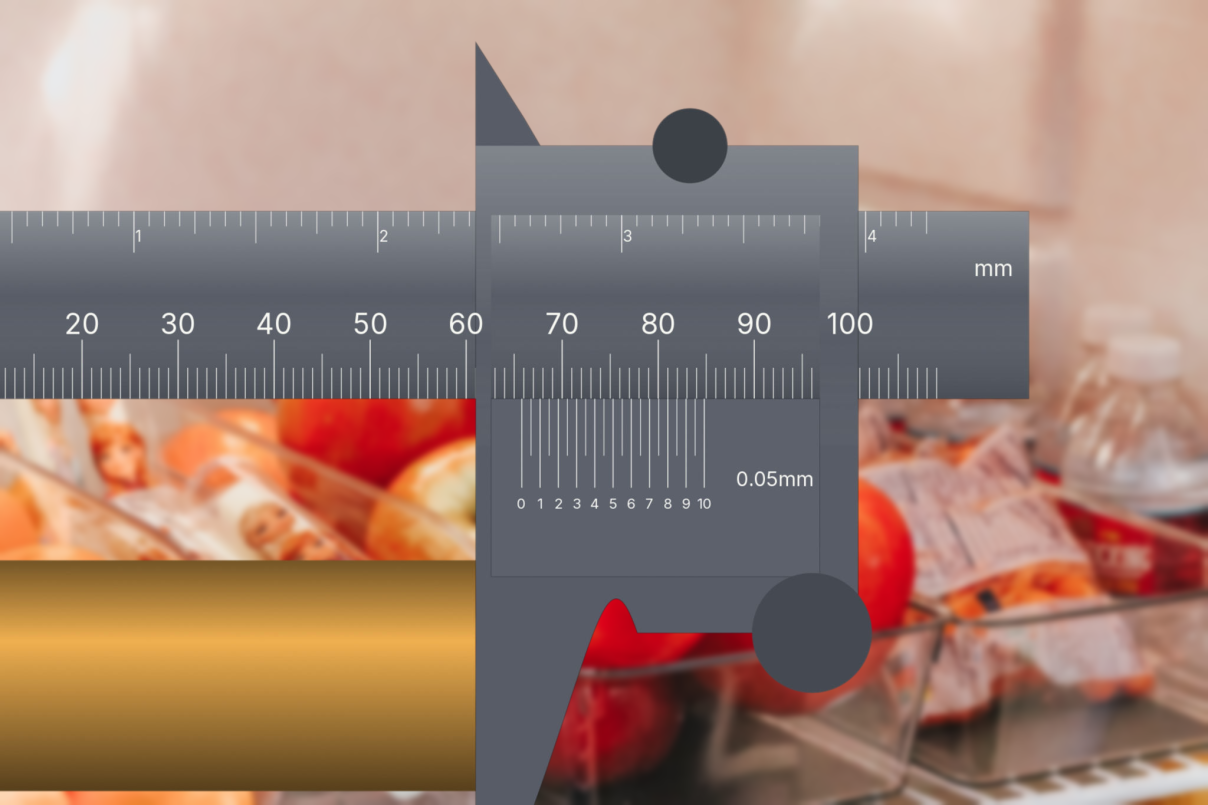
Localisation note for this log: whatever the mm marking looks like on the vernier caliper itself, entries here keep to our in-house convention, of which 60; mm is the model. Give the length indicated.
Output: 65.8; mm
